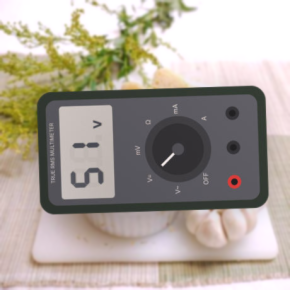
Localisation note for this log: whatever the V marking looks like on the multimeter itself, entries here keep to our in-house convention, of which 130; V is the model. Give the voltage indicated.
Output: 51; V
